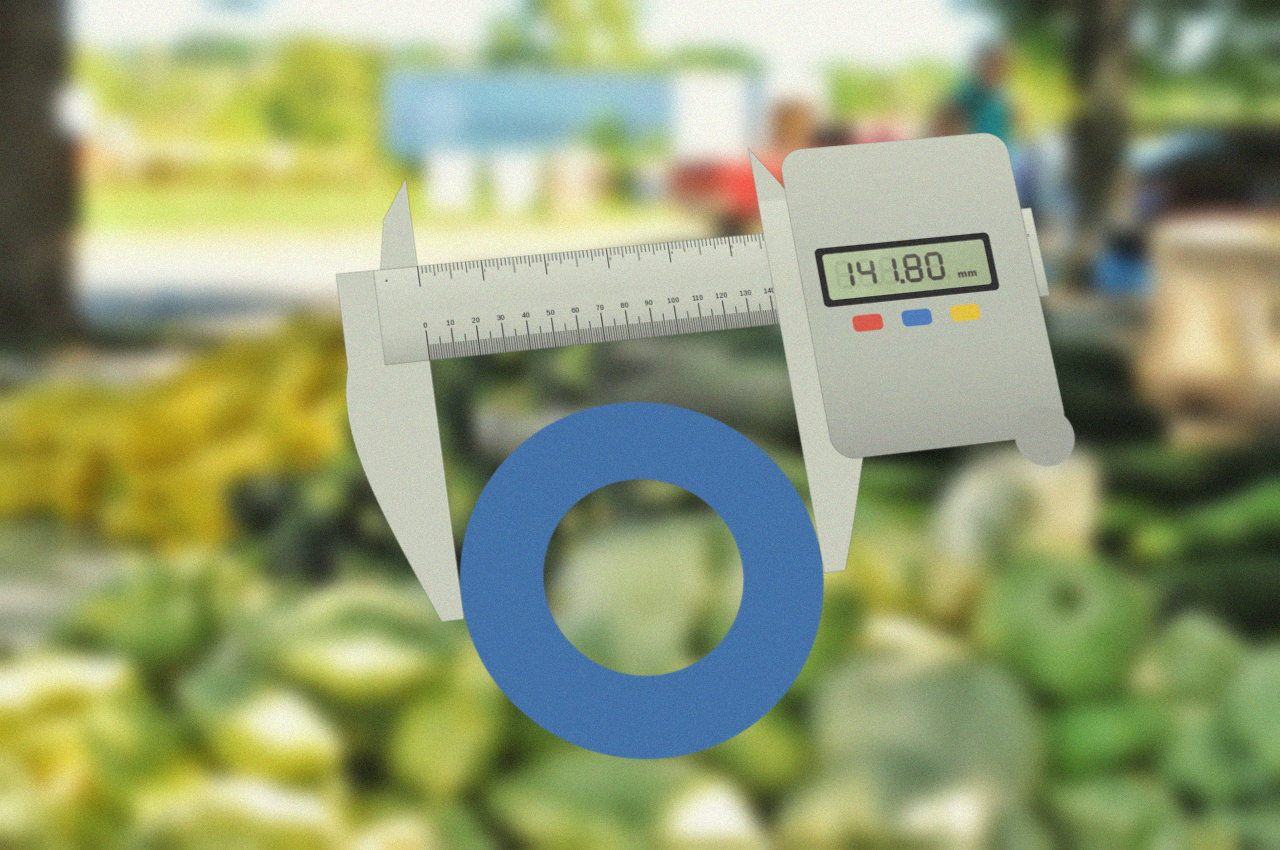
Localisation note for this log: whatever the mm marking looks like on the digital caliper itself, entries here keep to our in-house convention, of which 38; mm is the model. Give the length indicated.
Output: 141.80; mm
